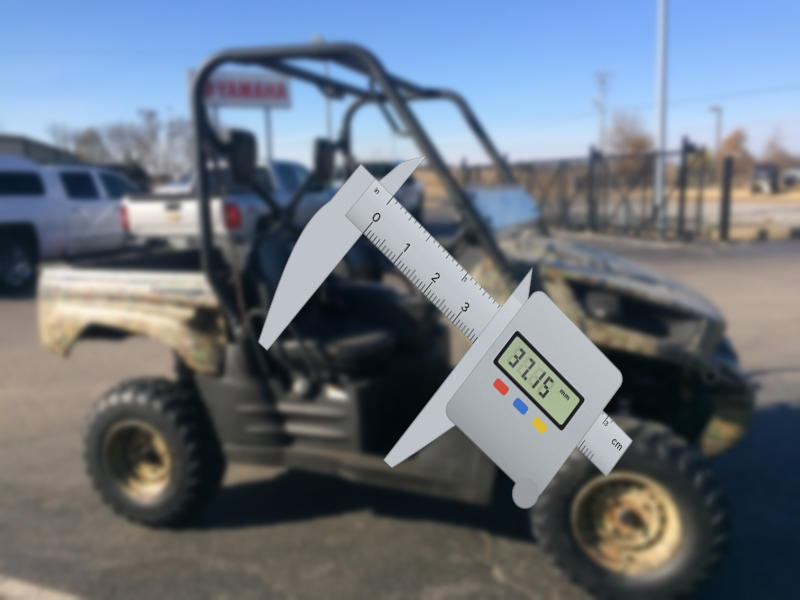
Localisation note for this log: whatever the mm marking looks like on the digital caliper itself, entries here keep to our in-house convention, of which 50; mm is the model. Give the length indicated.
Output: 37.15; mm
